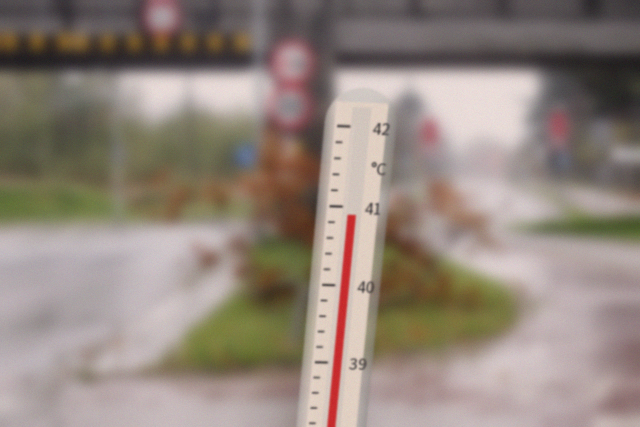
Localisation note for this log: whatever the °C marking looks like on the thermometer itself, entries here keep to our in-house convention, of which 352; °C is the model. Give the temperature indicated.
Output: 40.9; °C
